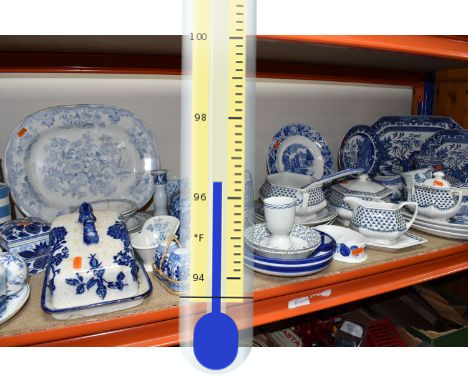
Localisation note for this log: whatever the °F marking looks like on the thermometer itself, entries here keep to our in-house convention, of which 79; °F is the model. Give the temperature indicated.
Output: 96.4; °F
